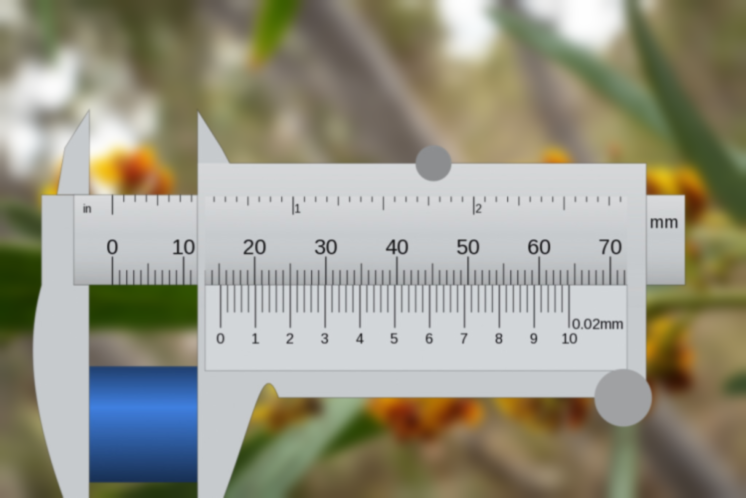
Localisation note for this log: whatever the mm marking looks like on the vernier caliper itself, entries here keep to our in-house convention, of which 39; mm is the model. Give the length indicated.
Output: 15.2; mm
